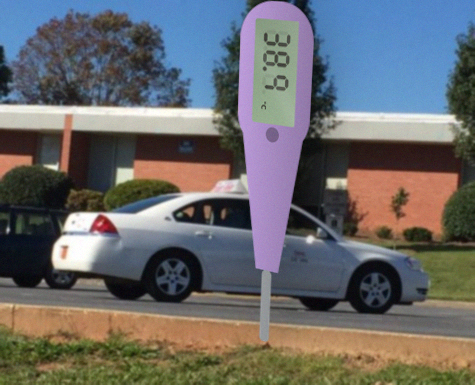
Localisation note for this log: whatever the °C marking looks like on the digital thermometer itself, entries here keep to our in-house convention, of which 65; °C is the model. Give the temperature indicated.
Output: 38.9; °C
